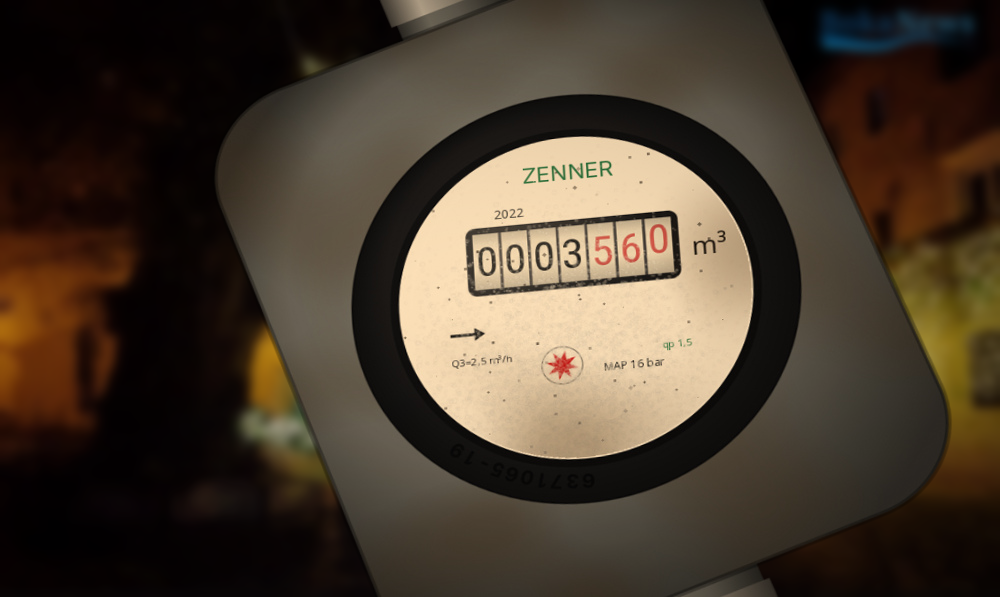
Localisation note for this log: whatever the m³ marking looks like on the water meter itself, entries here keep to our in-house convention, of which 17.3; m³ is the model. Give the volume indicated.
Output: 3.560; m³
